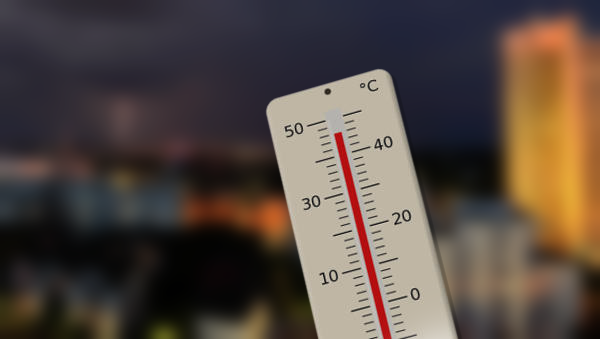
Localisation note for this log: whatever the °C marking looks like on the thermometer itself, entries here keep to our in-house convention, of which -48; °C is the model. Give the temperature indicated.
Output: 46; °C
